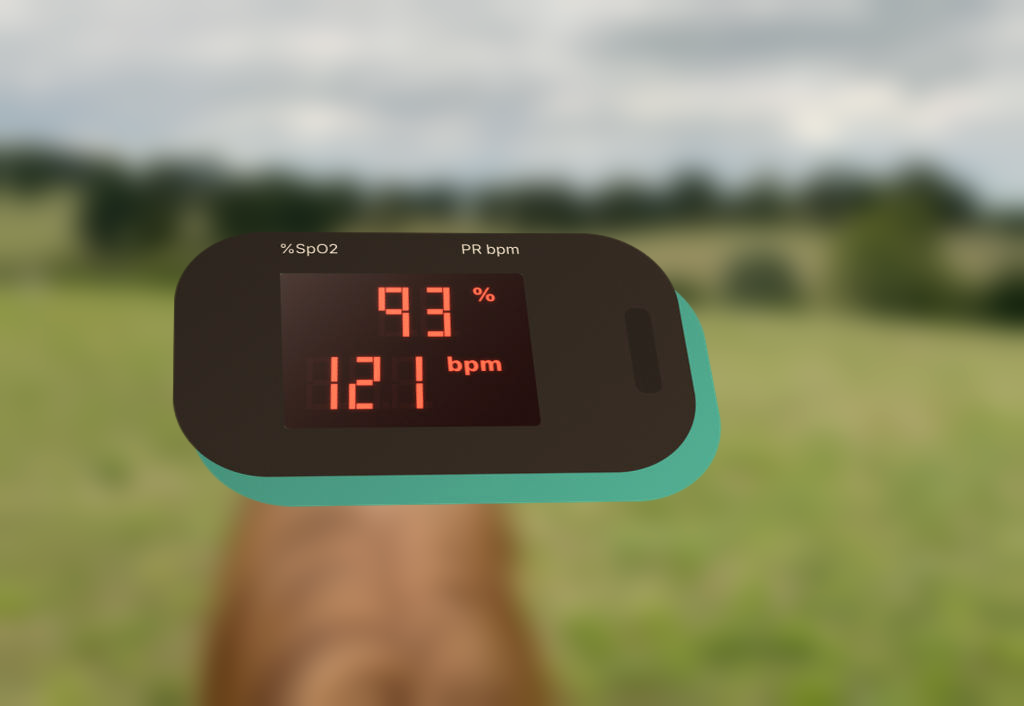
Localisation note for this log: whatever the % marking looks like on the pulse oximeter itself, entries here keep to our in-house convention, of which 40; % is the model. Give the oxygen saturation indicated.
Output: 93; %
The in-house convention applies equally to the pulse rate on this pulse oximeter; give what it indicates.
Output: 121; bpm
